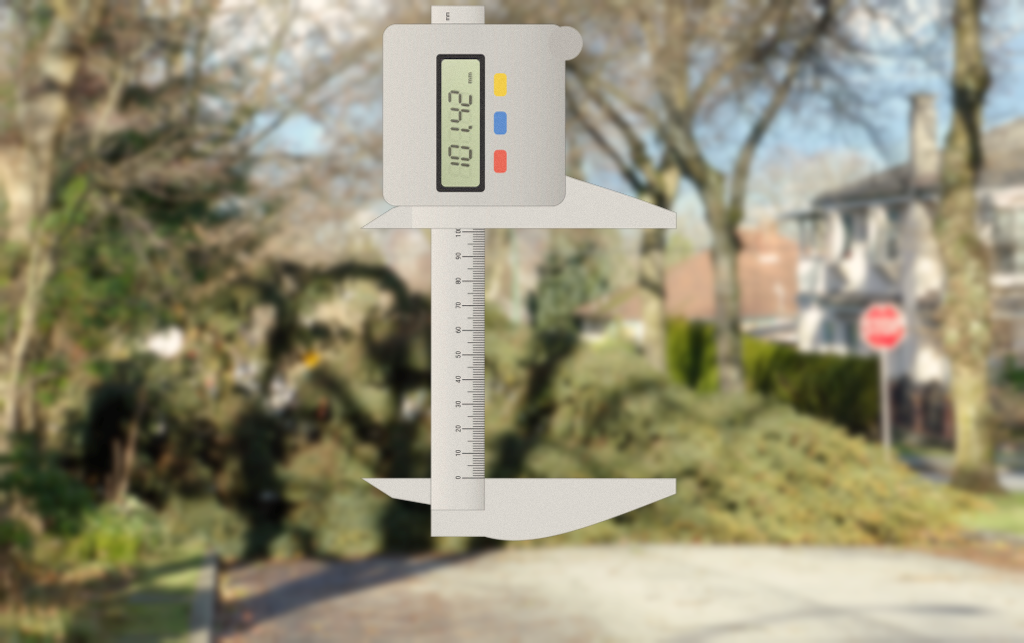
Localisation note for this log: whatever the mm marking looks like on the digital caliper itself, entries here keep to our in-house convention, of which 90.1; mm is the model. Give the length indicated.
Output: 101.42; mm
